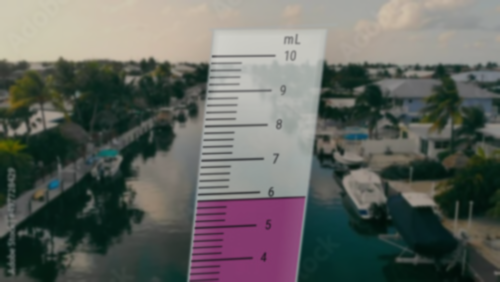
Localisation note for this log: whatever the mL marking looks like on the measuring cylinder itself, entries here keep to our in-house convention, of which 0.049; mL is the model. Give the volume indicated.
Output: 5.8; mL
